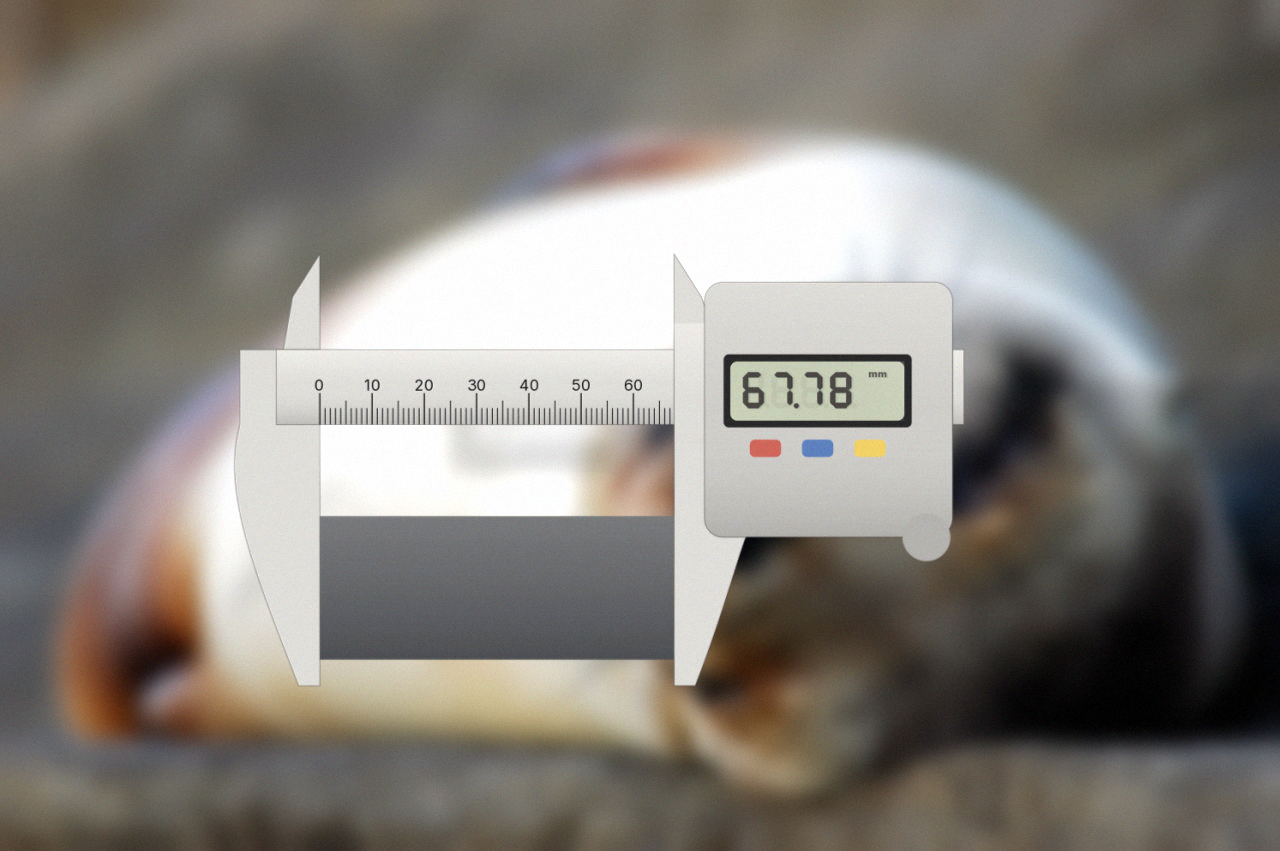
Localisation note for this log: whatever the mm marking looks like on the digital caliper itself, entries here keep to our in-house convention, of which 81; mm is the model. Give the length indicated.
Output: 67.78; mm
